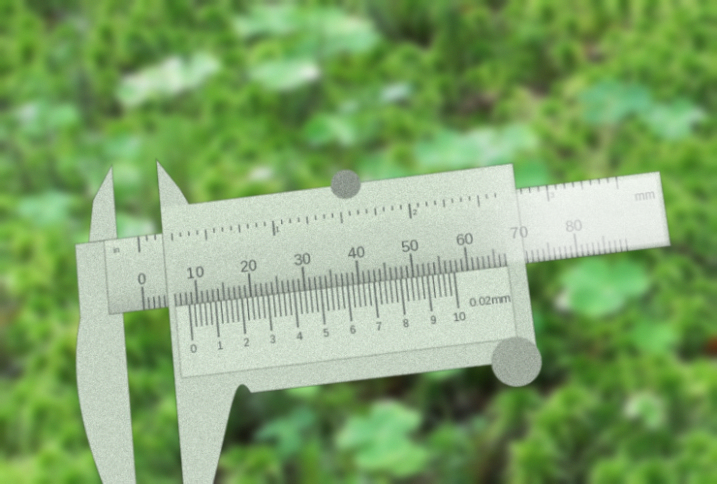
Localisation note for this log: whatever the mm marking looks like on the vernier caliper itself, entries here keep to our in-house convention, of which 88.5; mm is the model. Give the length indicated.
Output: 8.5; mm
